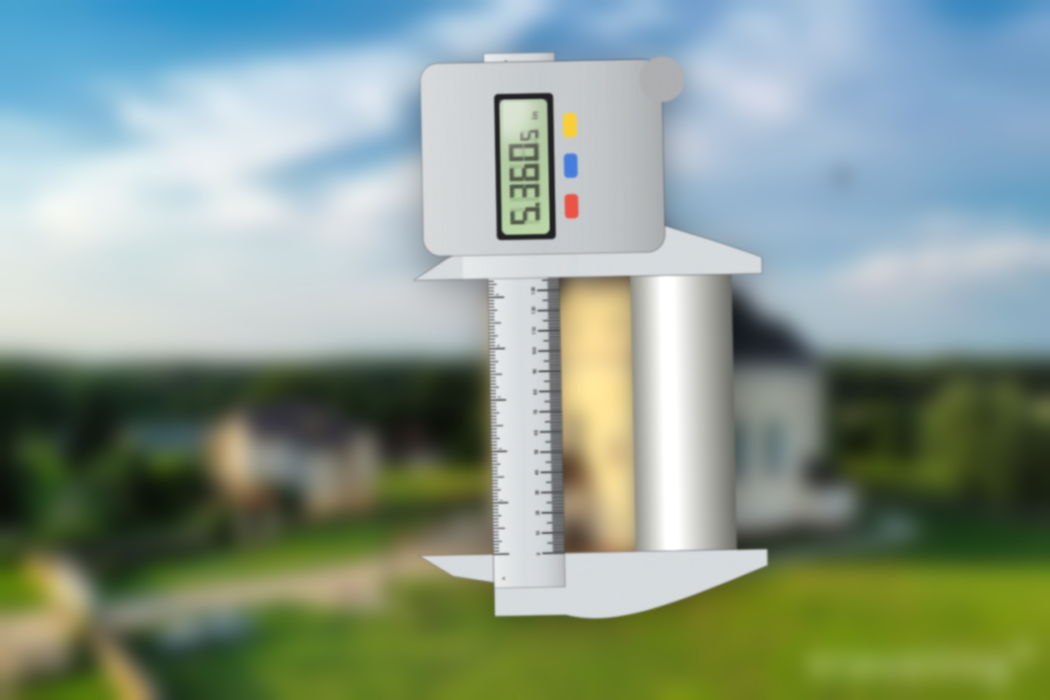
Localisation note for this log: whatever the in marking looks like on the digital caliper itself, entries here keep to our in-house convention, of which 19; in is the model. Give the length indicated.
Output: 5.3605; in
